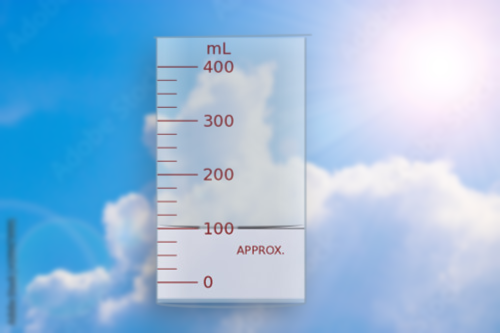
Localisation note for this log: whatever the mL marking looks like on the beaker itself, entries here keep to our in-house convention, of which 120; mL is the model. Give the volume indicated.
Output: 100; mL
